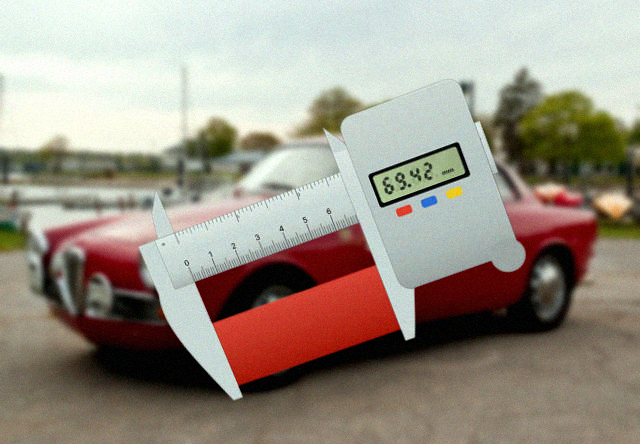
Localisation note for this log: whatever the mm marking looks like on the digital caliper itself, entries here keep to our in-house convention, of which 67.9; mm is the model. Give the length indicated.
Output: 69.42; mm
